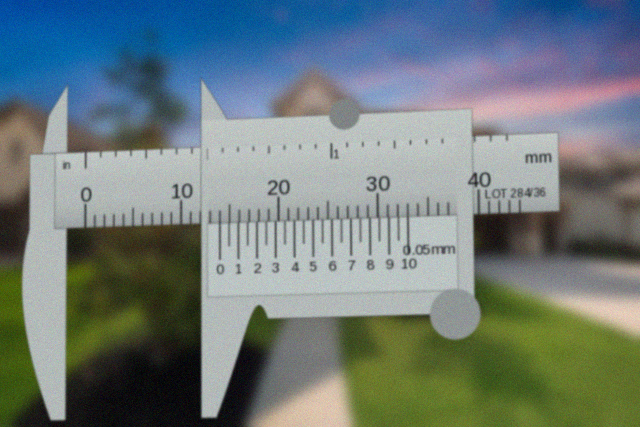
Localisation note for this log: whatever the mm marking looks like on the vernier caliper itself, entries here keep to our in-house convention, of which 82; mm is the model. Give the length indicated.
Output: 14.0; mm
